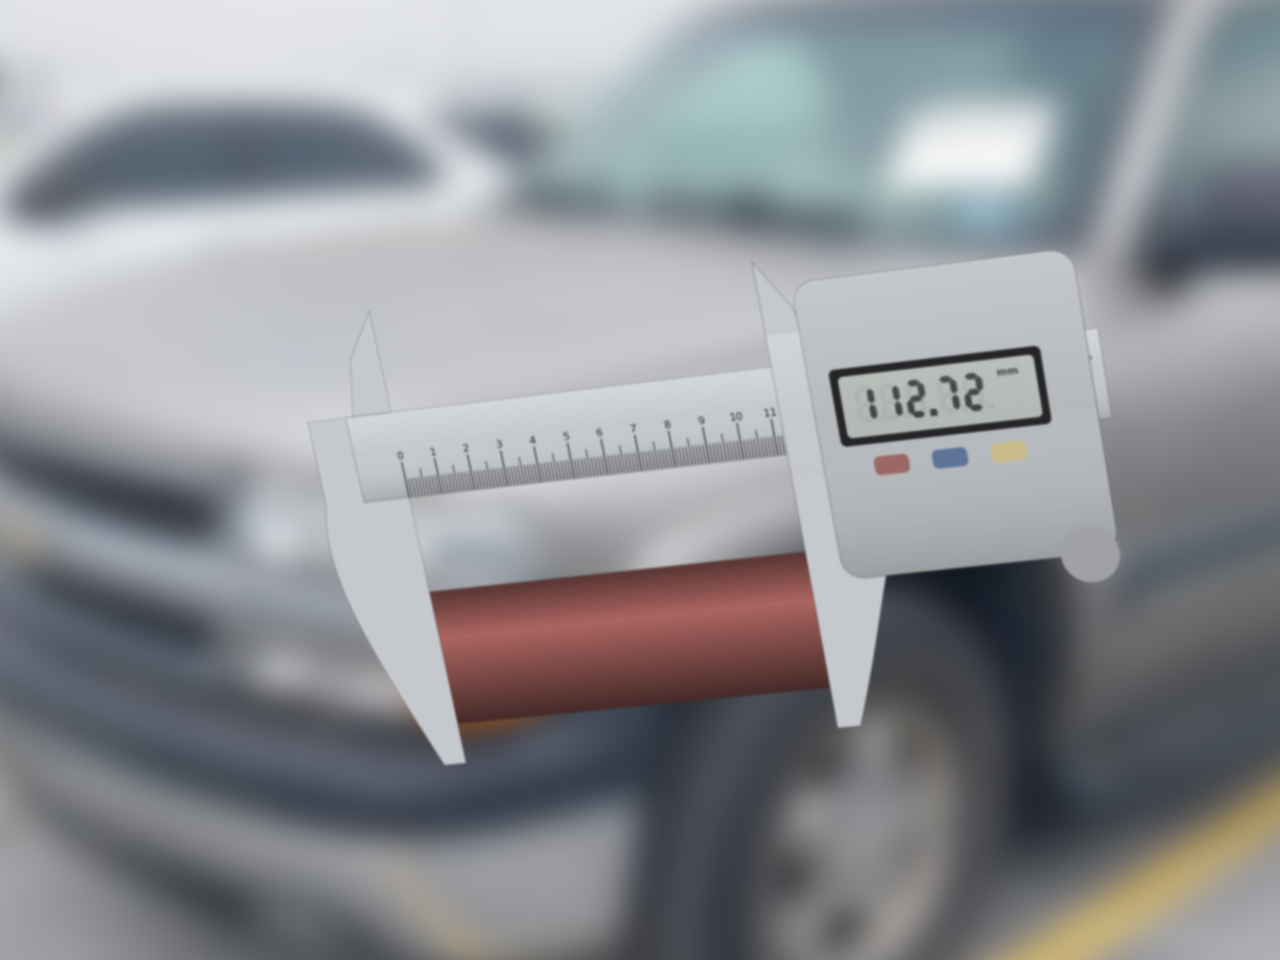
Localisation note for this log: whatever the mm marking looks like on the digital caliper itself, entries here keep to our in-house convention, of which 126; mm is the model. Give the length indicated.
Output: 112.72; mm
